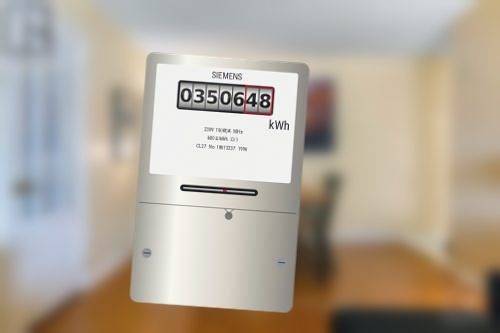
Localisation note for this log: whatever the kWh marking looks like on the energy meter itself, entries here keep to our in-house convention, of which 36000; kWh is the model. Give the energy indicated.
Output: 3506.48; kWh
